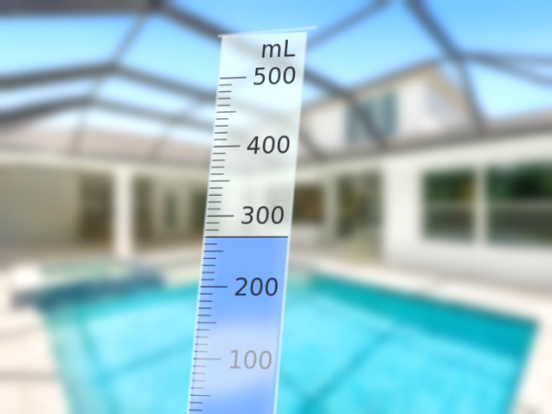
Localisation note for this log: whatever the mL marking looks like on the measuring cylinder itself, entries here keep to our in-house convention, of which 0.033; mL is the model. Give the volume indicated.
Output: 270; mL
